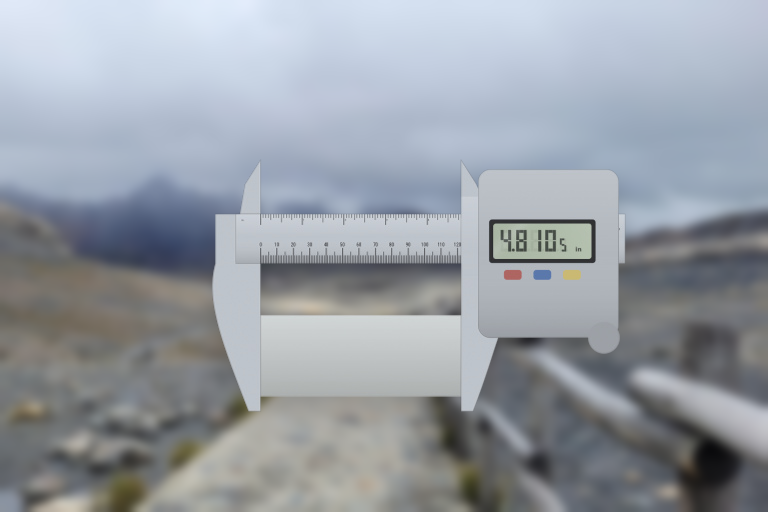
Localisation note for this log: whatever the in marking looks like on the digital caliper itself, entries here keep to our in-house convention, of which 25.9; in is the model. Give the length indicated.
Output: 4.8105; in
